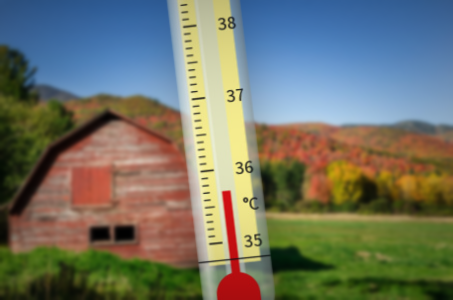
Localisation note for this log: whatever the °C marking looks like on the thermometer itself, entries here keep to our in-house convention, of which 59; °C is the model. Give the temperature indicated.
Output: 35.7; °C
